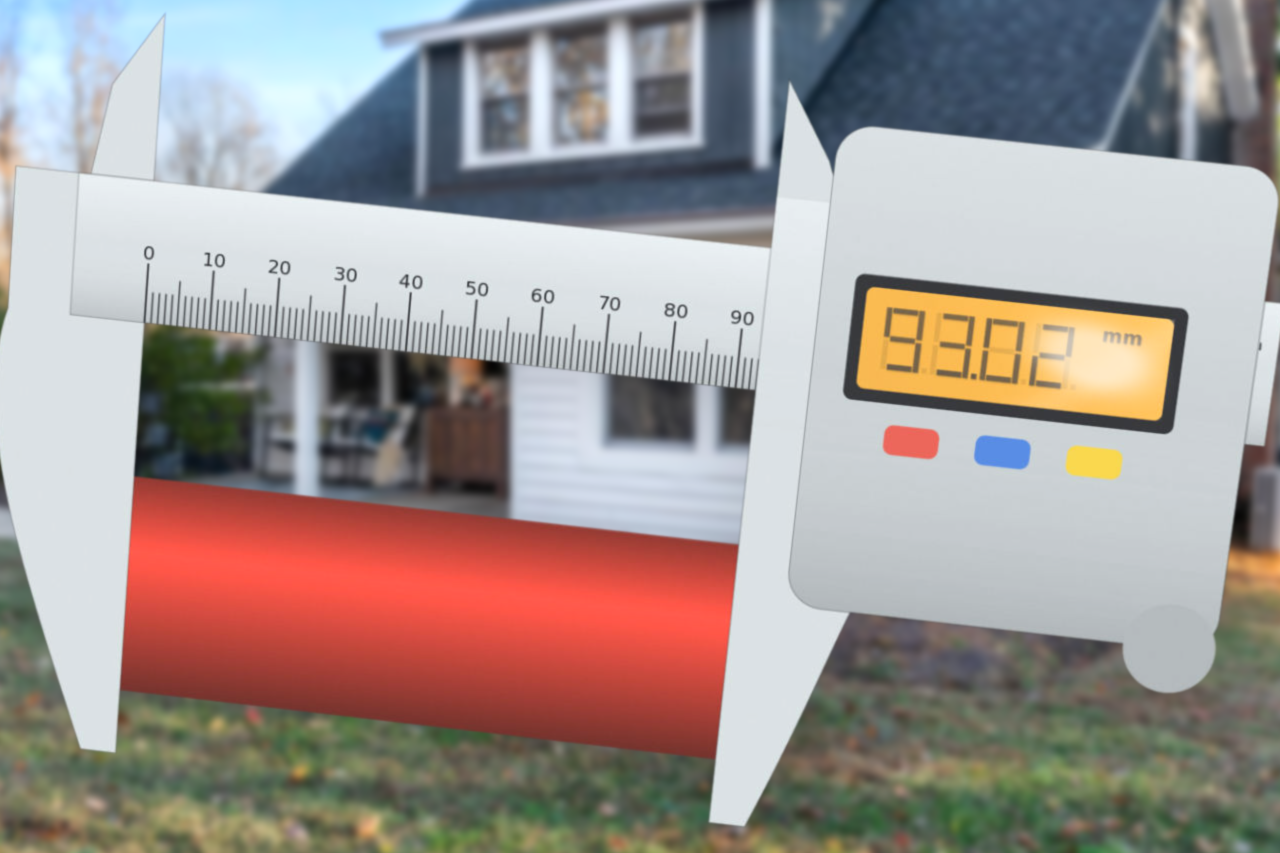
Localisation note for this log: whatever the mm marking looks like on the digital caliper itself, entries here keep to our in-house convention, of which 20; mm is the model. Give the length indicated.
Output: 93.02; mm
